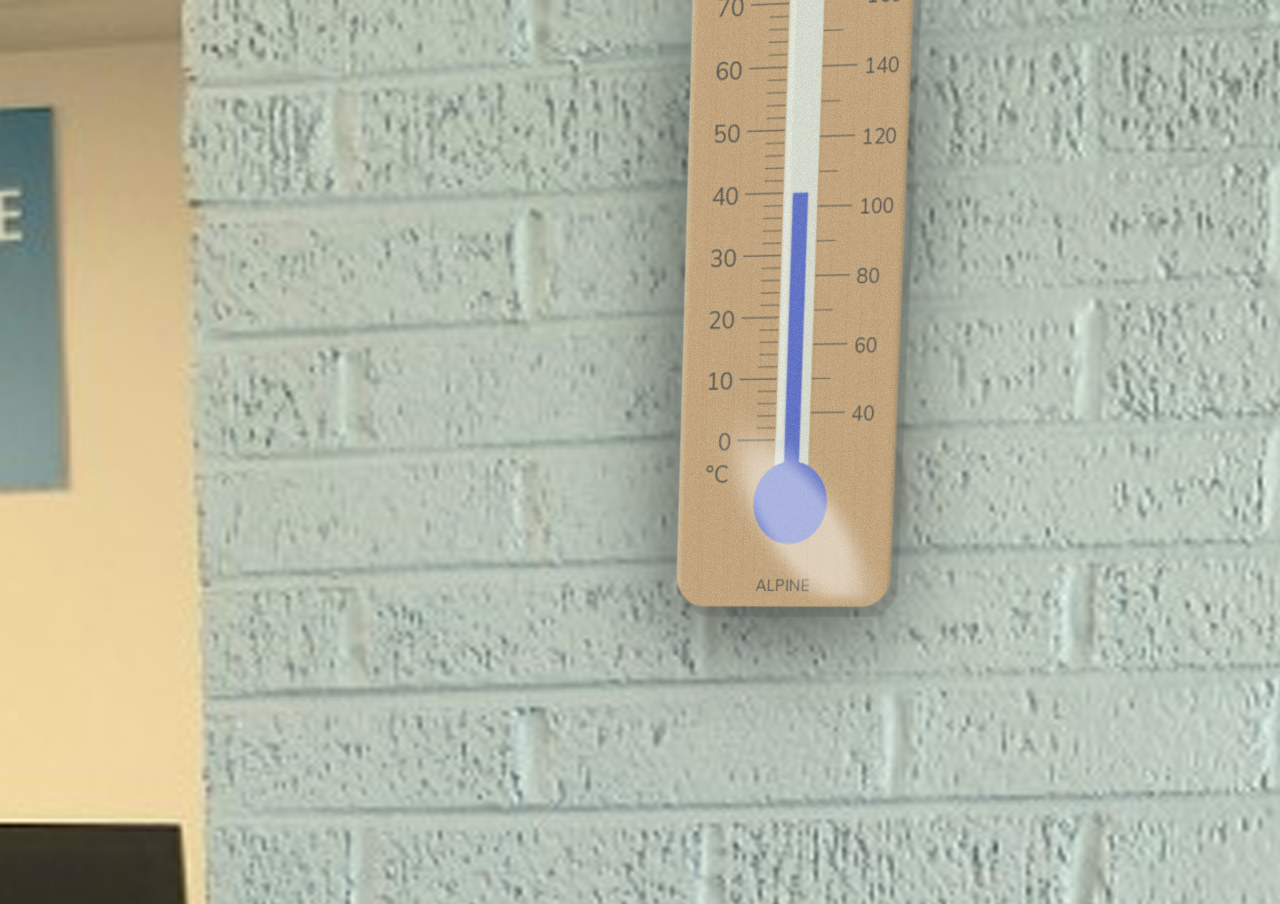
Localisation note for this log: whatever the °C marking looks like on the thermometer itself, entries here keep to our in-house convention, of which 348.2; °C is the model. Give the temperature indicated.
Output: 40; °C
